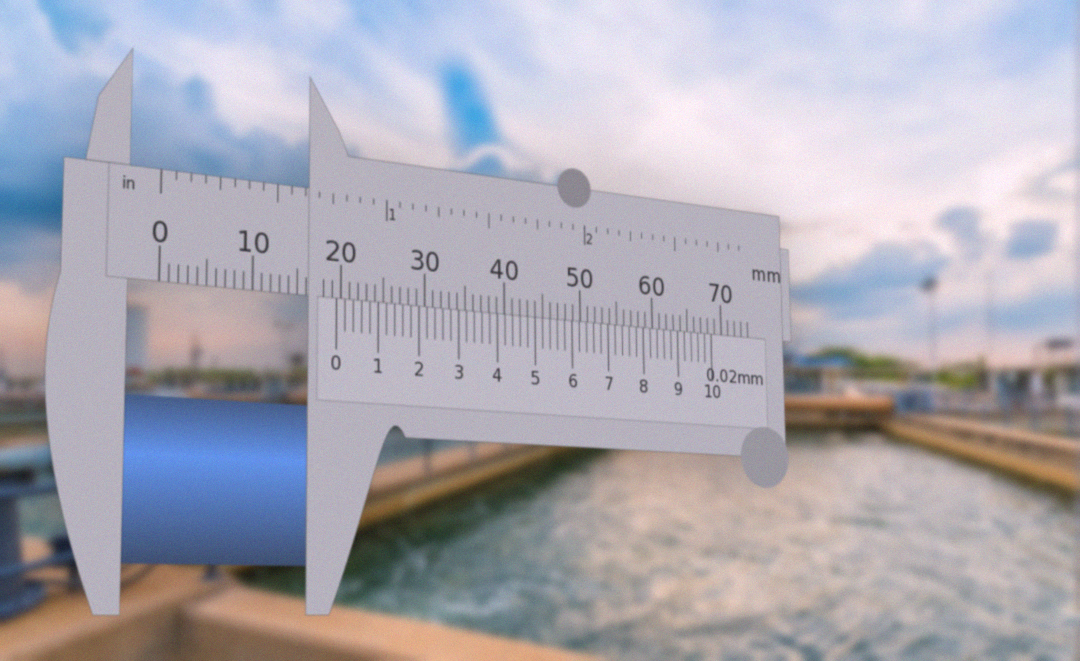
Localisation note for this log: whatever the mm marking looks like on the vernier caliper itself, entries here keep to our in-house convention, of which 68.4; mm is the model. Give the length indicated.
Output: 19.5; mm
